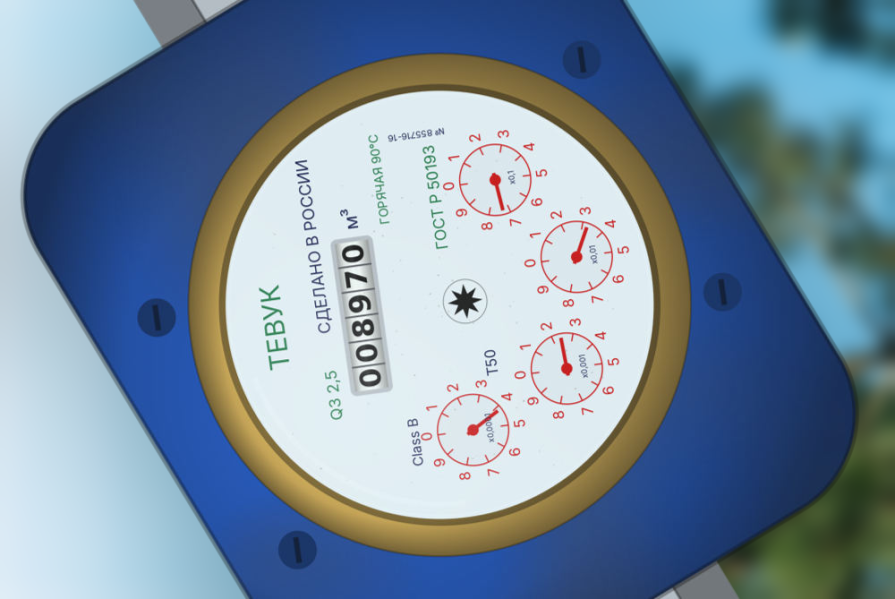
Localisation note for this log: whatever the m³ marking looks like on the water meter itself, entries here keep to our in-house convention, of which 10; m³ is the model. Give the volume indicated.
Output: 8970.7324; m³
